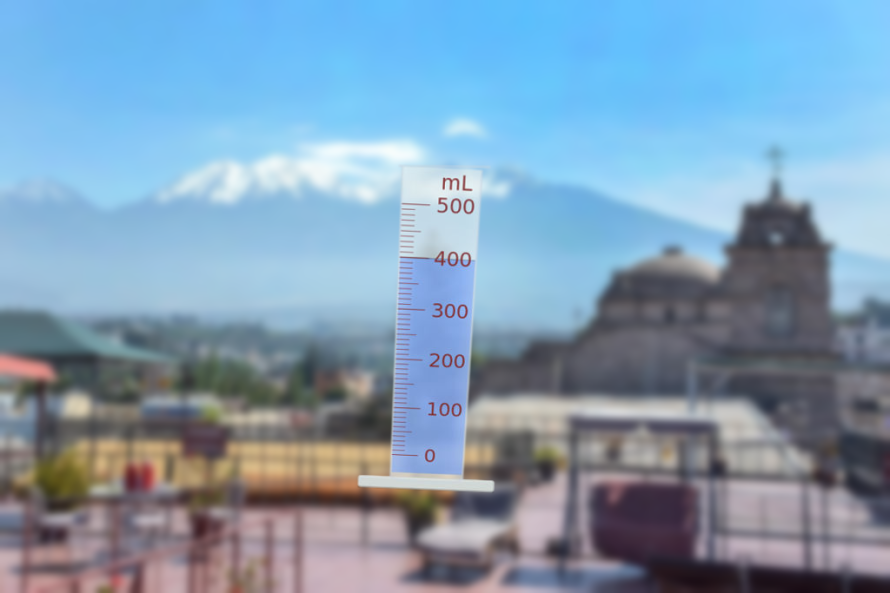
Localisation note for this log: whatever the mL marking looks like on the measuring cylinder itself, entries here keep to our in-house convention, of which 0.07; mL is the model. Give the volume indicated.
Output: 400; mL
